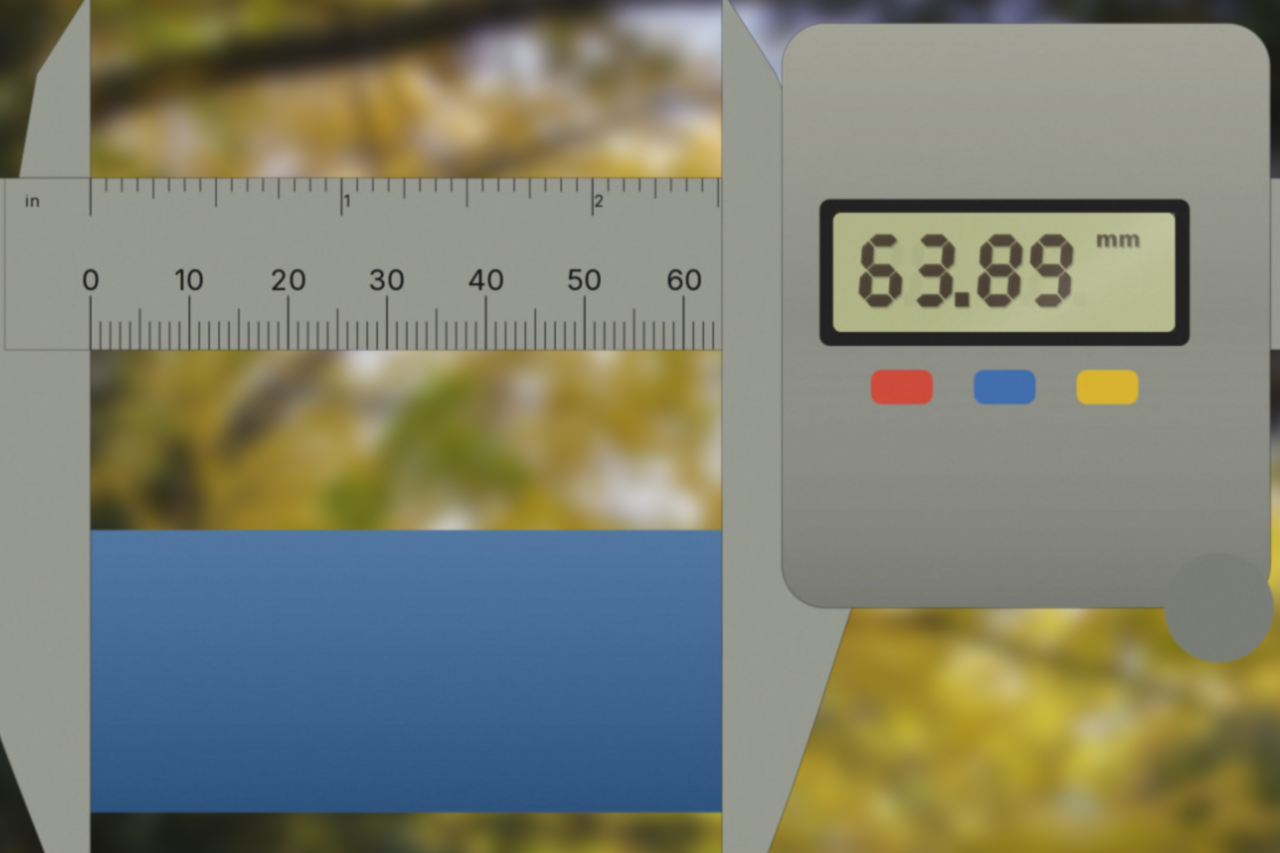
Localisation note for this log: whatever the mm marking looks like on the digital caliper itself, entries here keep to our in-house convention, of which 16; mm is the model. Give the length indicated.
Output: 63.89; mm
